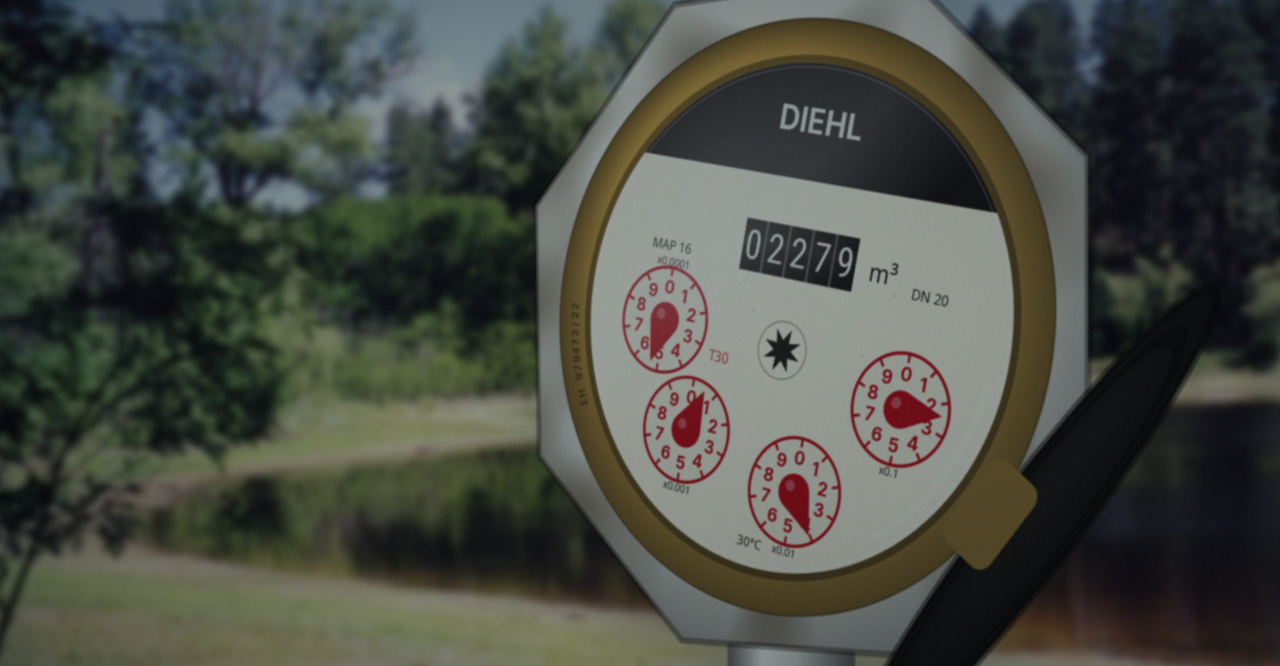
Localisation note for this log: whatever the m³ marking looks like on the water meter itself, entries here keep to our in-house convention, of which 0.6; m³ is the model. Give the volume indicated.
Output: 2279.2405; m³
